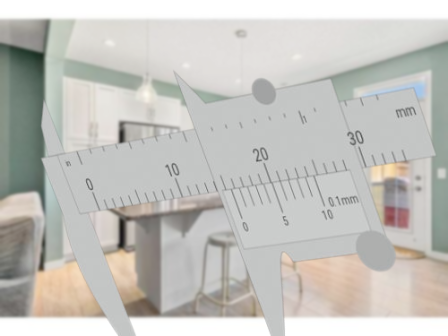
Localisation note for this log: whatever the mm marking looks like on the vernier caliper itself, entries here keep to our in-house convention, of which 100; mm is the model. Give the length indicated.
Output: 15.6; mm
